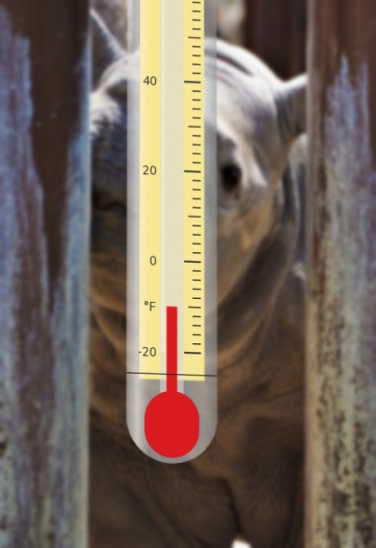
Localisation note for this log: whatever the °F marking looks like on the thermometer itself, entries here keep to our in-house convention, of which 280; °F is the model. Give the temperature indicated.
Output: -10; °F
